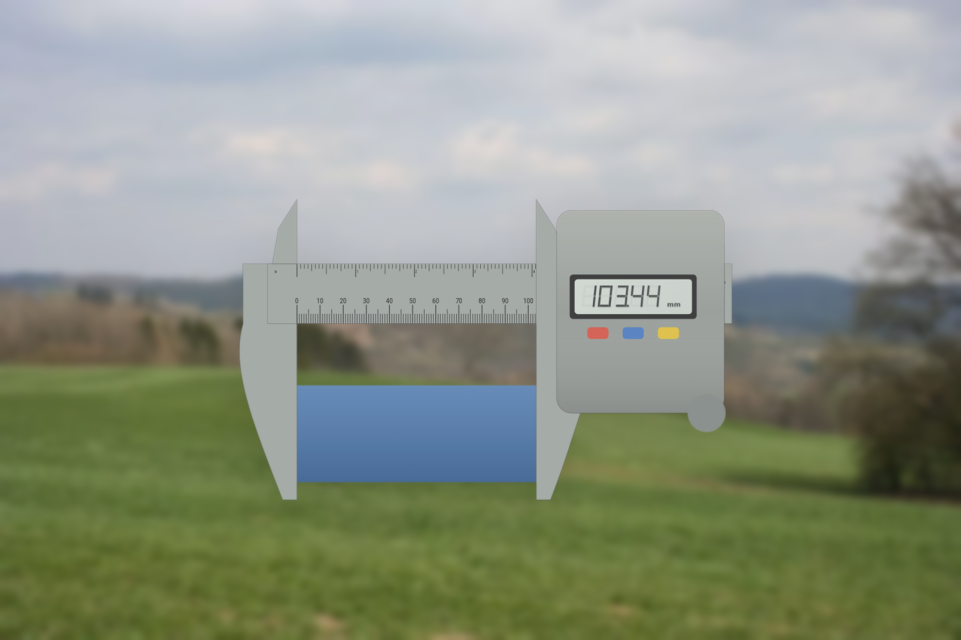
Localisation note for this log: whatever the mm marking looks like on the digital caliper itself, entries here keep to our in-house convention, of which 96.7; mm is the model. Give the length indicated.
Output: 103.44; mm
